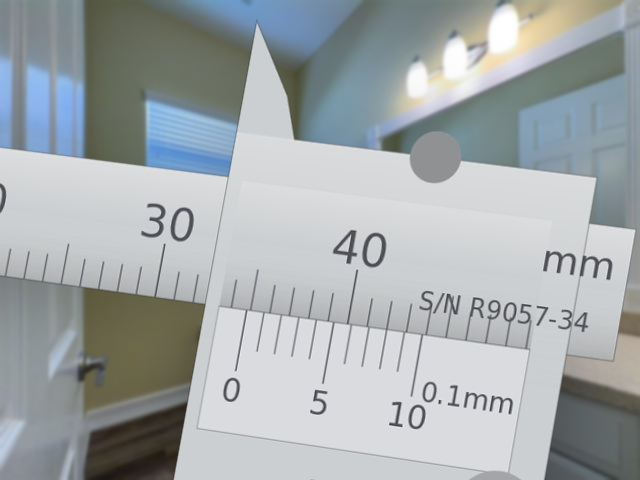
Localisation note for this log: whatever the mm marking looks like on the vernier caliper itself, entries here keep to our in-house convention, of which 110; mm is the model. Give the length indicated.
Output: 34.8; mm
